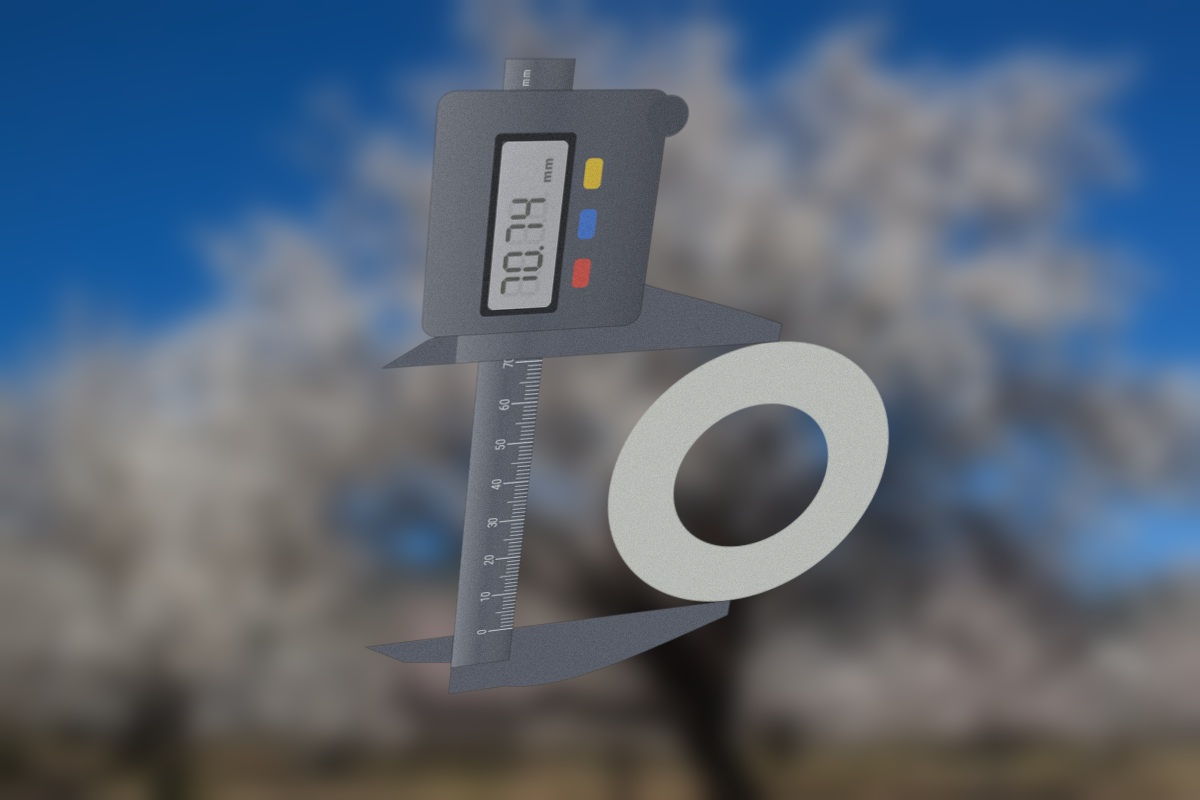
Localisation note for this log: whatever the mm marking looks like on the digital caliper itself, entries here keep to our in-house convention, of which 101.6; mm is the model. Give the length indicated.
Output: 70.74; mm
